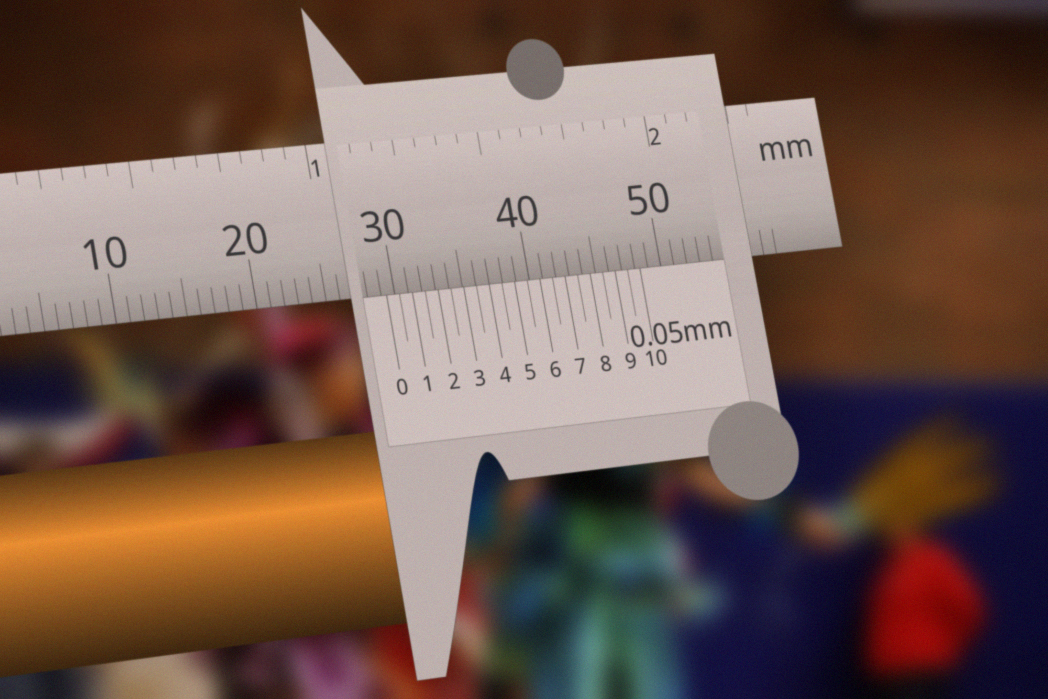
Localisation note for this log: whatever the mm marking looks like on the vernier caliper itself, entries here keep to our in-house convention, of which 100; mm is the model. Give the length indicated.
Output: 29.4; mm
